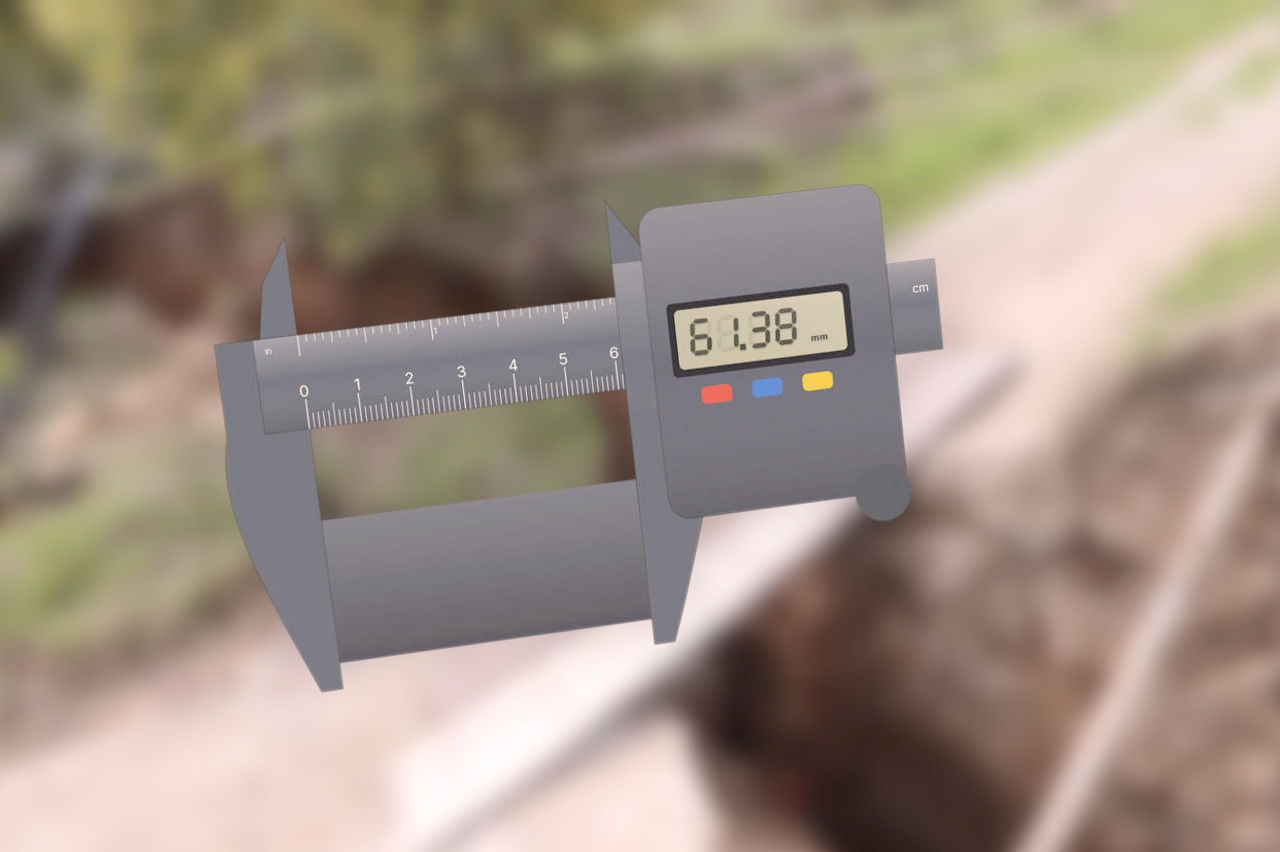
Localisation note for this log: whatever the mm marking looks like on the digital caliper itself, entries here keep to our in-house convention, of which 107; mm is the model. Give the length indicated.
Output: 61.38; mm
